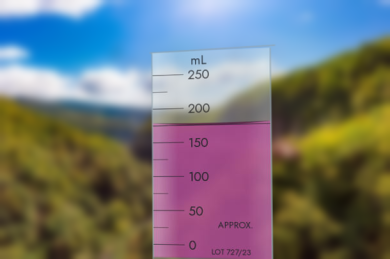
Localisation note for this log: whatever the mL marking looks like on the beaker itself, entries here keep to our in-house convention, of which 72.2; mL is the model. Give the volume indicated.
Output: 175; mL
